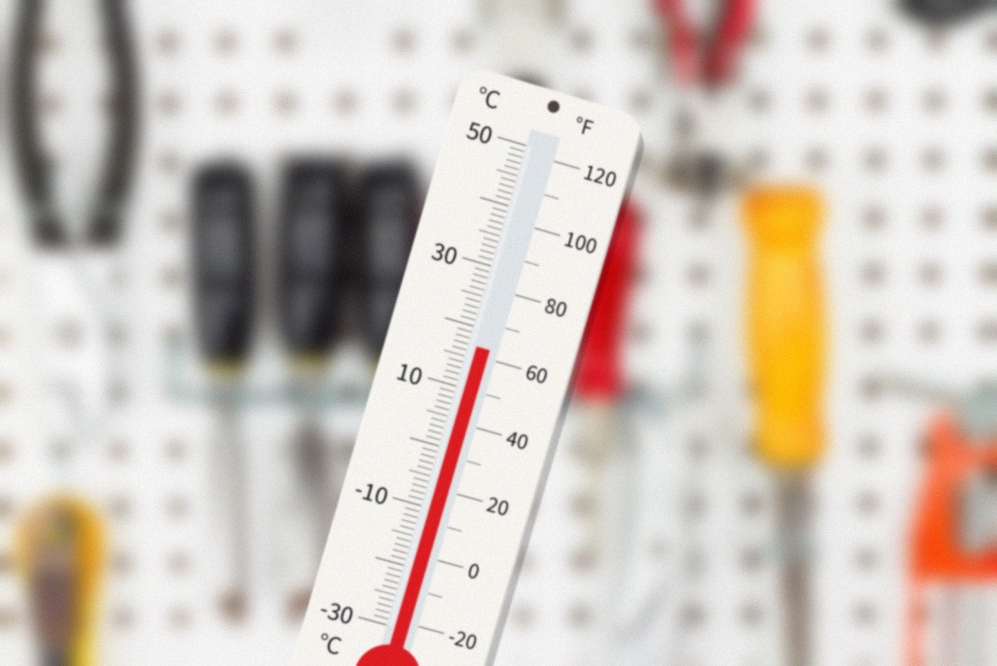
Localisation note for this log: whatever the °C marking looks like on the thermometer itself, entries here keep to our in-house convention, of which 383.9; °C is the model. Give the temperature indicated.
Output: 17; °C
